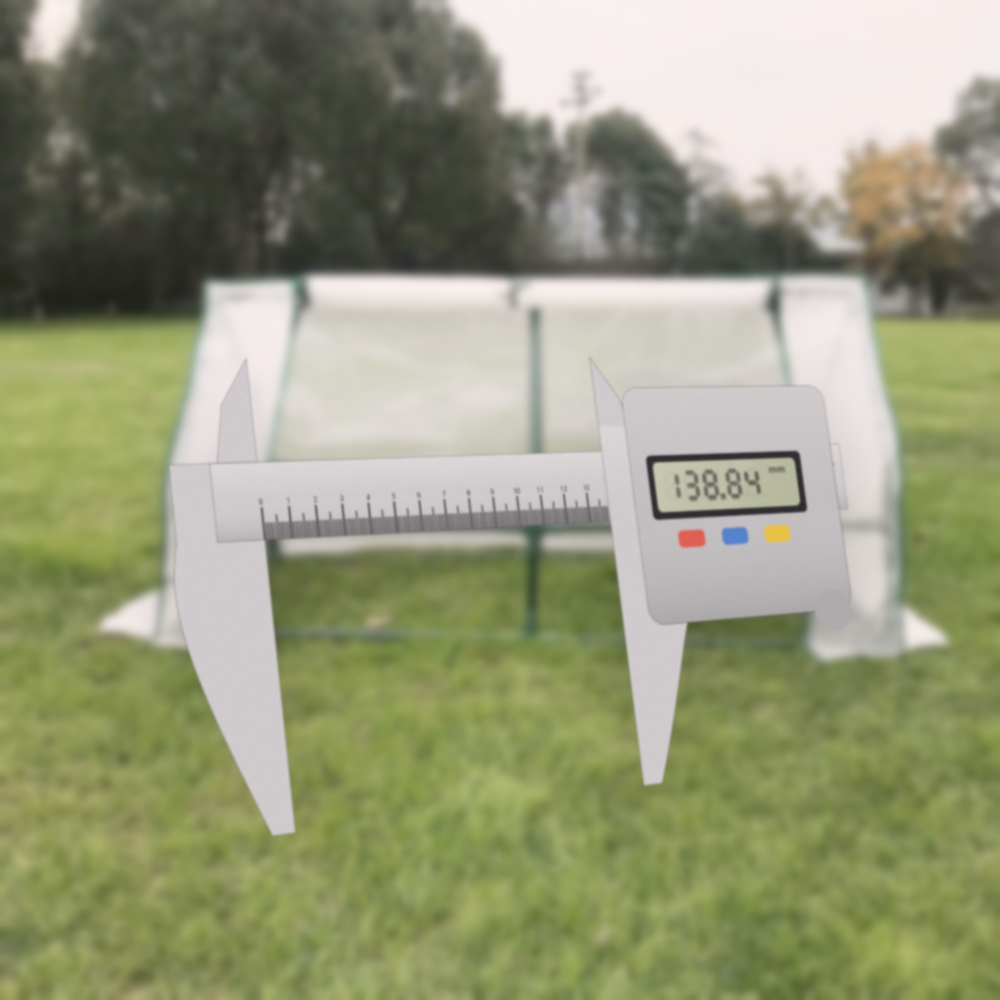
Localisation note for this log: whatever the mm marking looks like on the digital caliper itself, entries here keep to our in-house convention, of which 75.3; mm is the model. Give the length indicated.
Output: 138.84; mm
